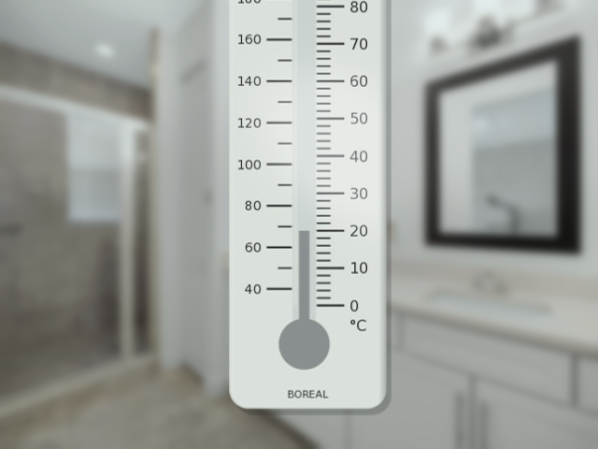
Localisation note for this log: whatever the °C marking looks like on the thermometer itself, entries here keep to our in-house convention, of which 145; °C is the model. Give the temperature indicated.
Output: 20; °C
